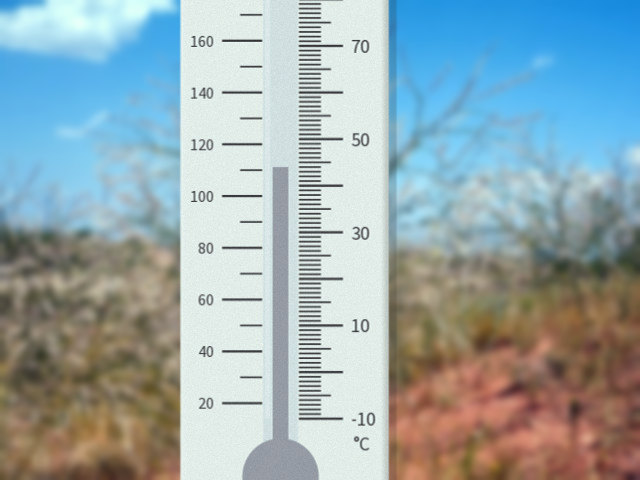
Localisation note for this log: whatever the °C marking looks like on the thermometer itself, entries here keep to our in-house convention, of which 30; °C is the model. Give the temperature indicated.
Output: 44; °C
